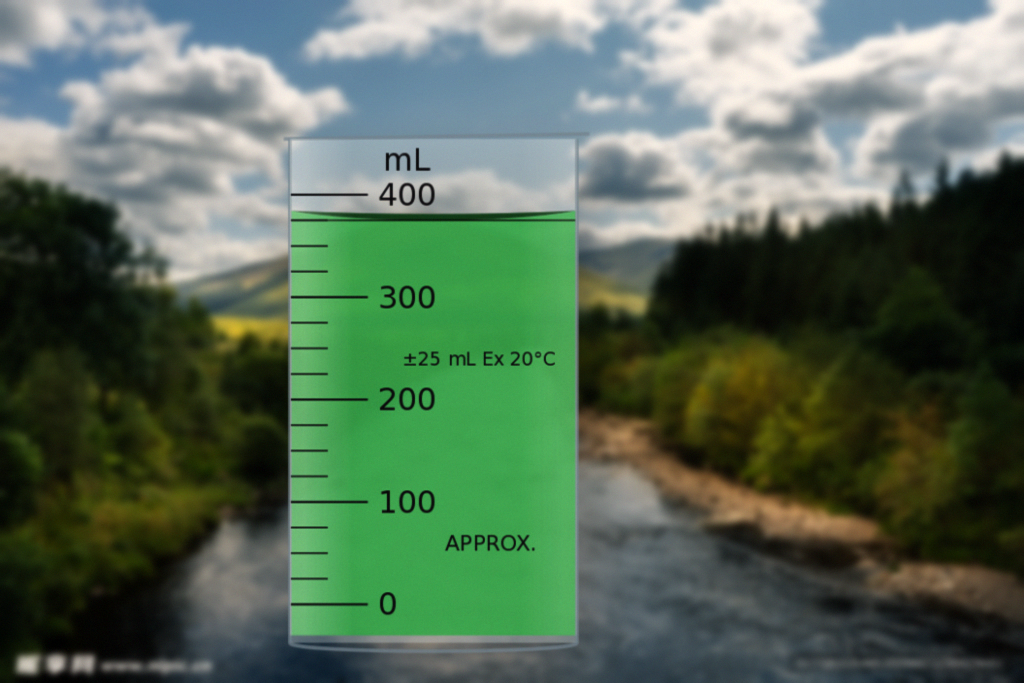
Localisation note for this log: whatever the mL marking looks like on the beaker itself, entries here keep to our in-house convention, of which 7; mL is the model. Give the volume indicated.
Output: 375; mL
